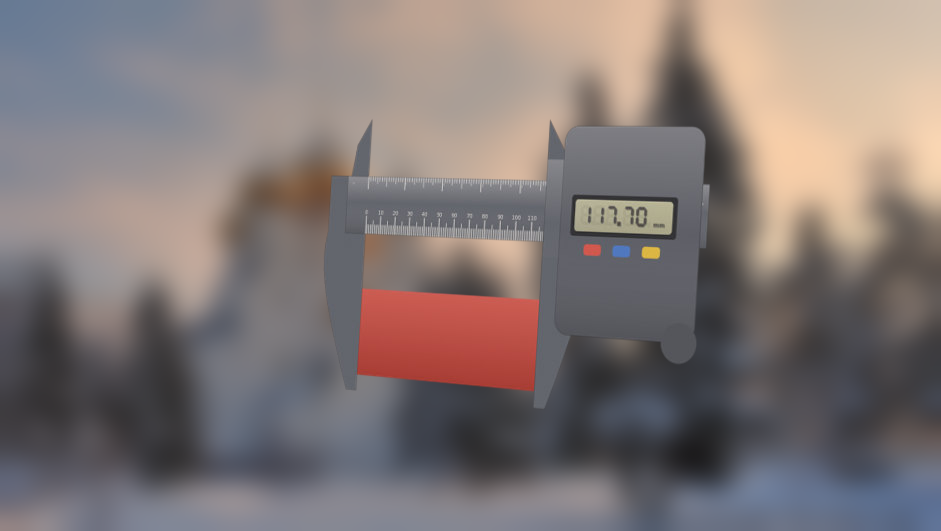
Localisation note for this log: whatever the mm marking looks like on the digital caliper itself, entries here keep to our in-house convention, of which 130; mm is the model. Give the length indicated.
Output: 117.70; mm
